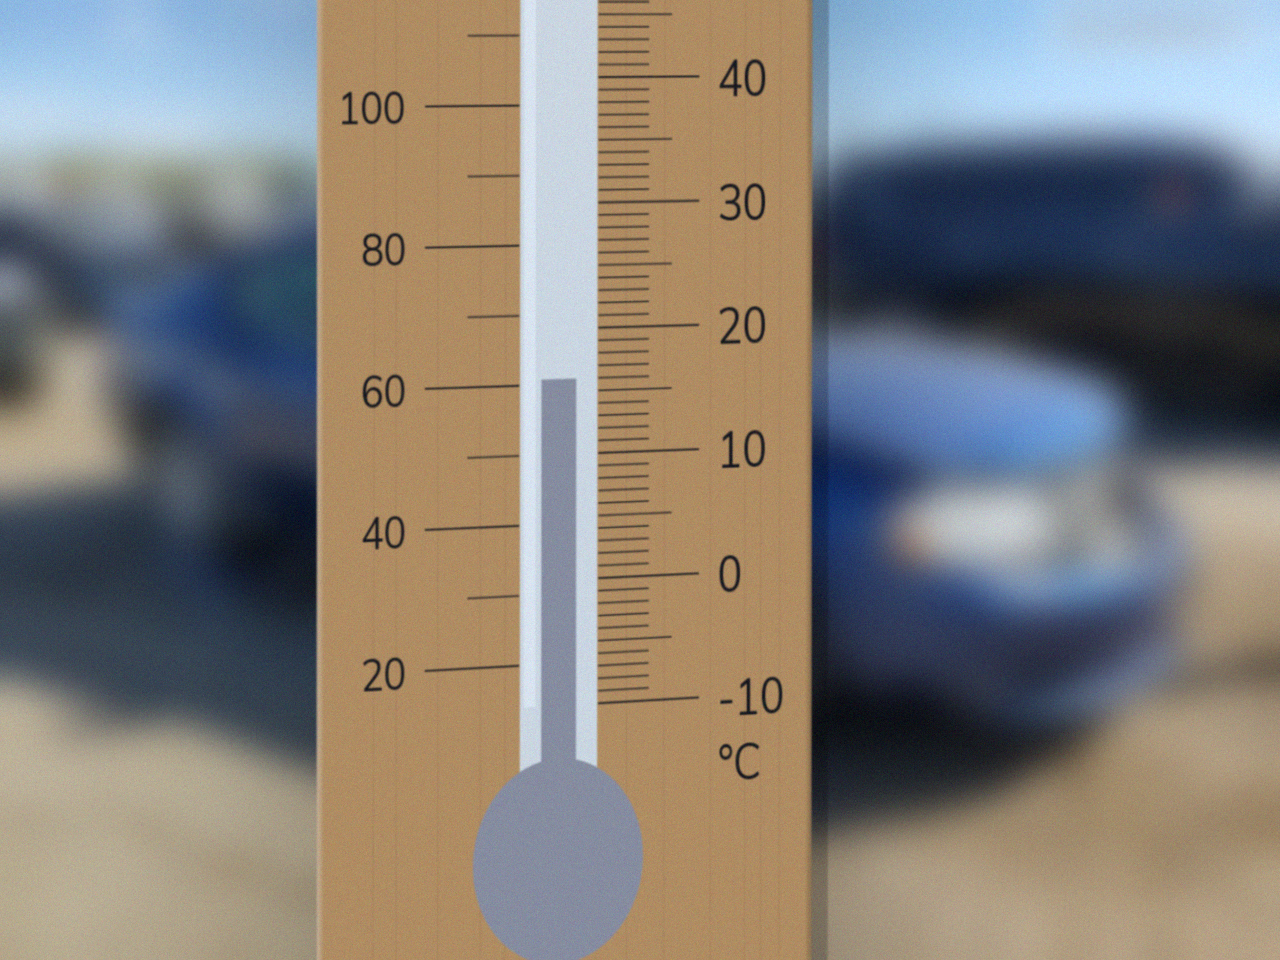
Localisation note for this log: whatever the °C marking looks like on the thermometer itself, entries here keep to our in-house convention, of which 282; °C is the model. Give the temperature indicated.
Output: 16; °C
